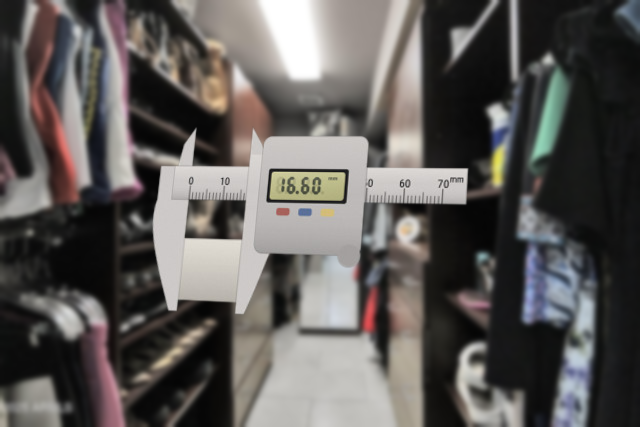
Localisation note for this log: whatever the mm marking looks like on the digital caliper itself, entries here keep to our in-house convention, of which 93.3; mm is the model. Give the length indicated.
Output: 16.60; mm
